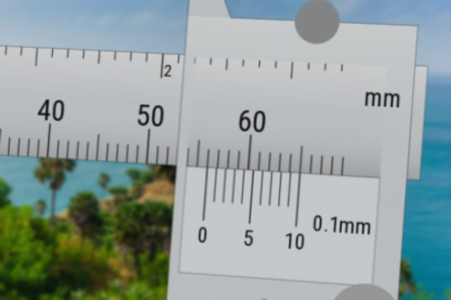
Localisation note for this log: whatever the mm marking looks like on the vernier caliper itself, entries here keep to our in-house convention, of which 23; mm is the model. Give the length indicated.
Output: 56.0; mm
